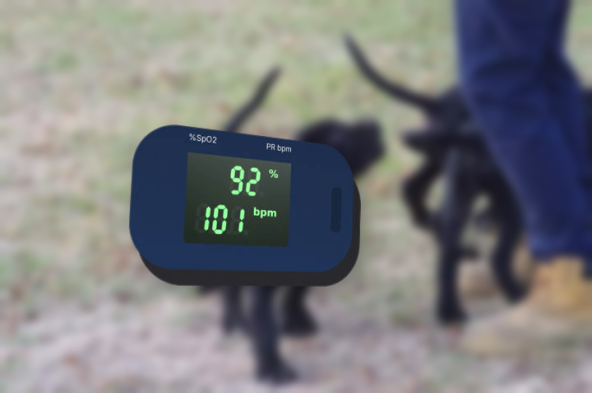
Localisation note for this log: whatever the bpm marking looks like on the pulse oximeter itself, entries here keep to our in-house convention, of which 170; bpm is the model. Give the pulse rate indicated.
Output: 101; bpm
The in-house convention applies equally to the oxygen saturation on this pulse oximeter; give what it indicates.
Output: 92; %
